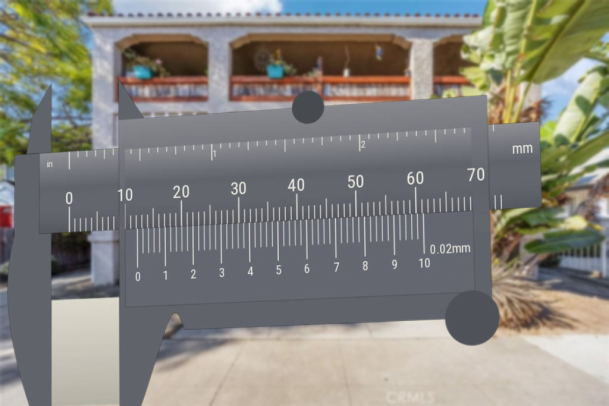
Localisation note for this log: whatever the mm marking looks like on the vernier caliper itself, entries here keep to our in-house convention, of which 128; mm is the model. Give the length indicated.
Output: 12.2; mm
